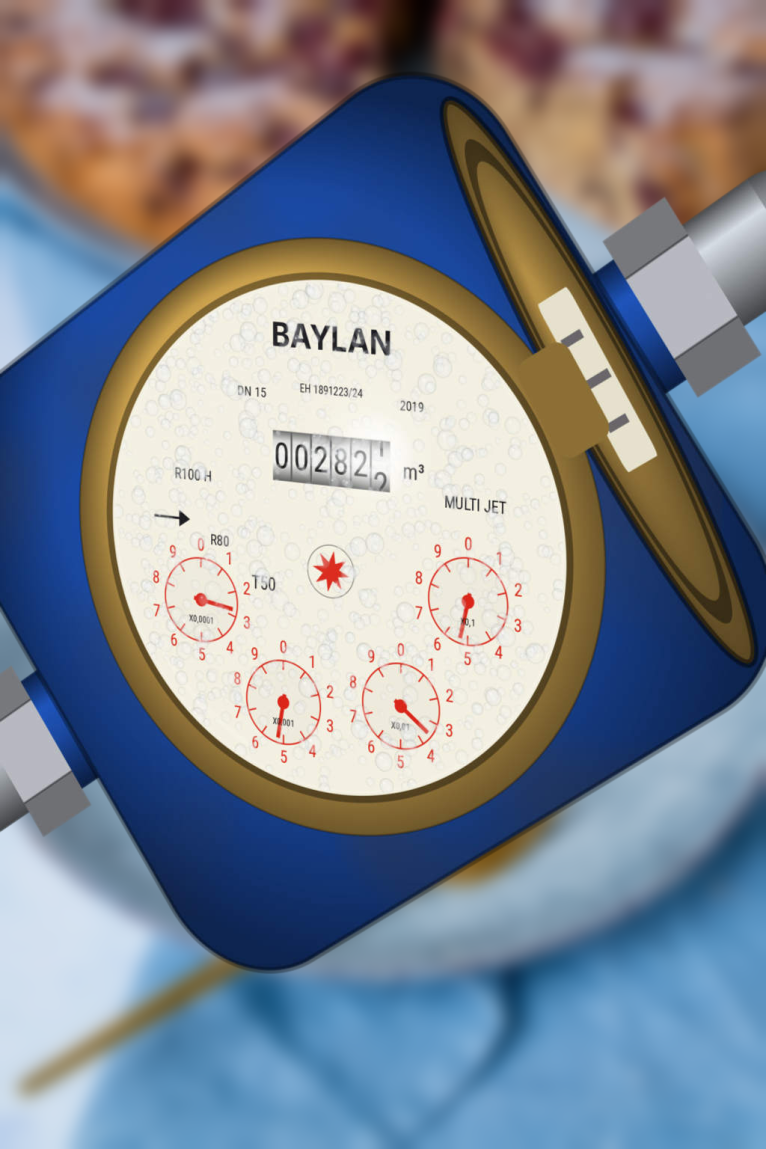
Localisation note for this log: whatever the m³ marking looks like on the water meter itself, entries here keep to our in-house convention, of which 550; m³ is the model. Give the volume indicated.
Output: 2821.5352; m³
